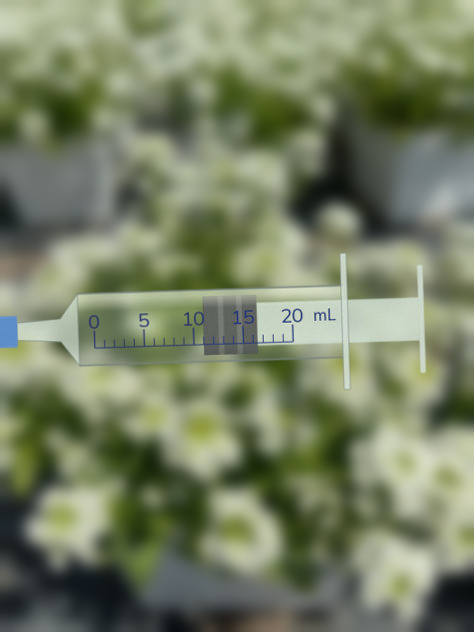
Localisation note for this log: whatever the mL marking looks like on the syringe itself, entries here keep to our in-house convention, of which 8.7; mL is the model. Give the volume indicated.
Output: 11; mL
